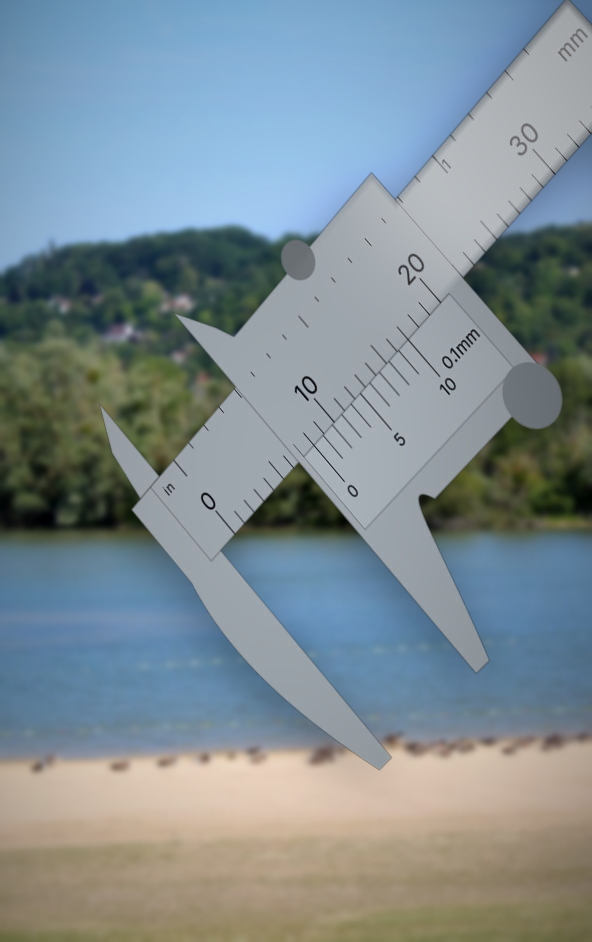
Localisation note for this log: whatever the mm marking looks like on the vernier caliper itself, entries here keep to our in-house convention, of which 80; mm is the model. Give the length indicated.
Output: 8.0; mm
